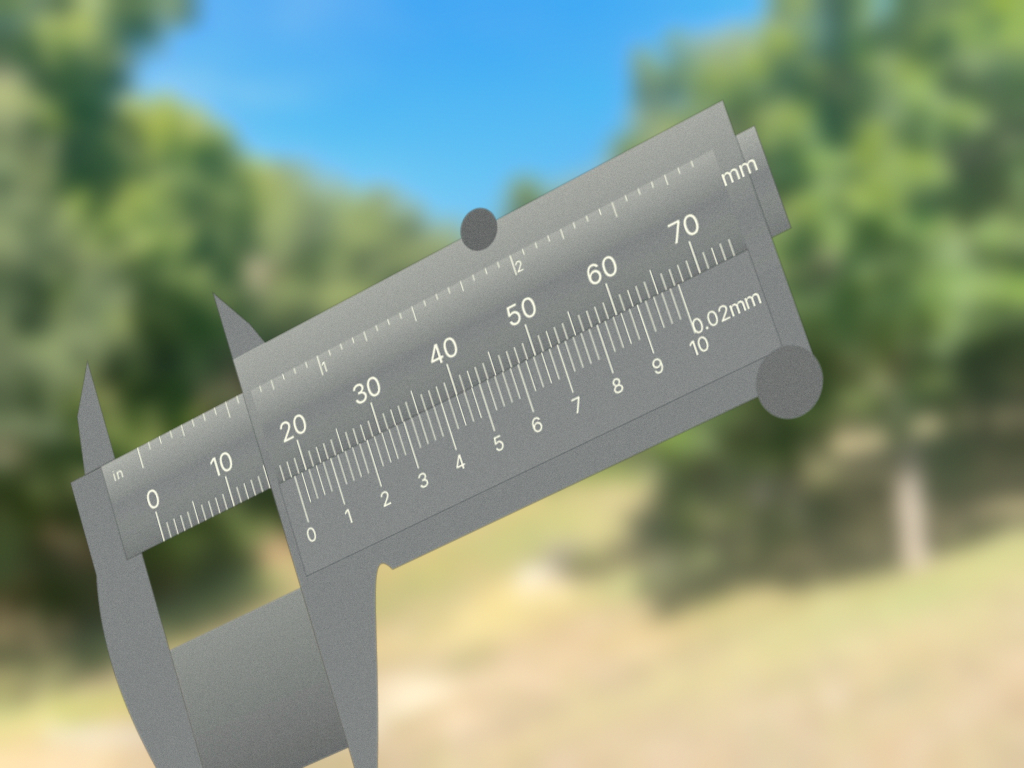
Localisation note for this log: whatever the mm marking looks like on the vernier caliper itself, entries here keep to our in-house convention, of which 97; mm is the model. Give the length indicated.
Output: 18.4; mm
